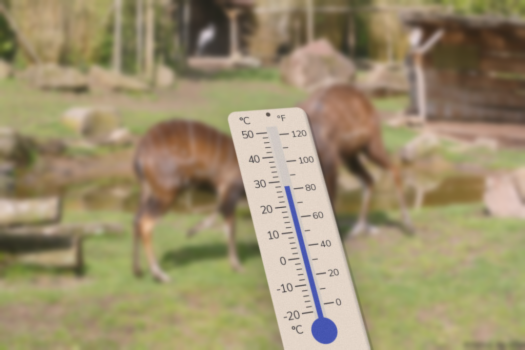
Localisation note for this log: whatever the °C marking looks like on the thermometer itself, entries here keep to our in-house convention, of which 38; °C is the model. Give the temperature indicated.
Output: 28; °C
